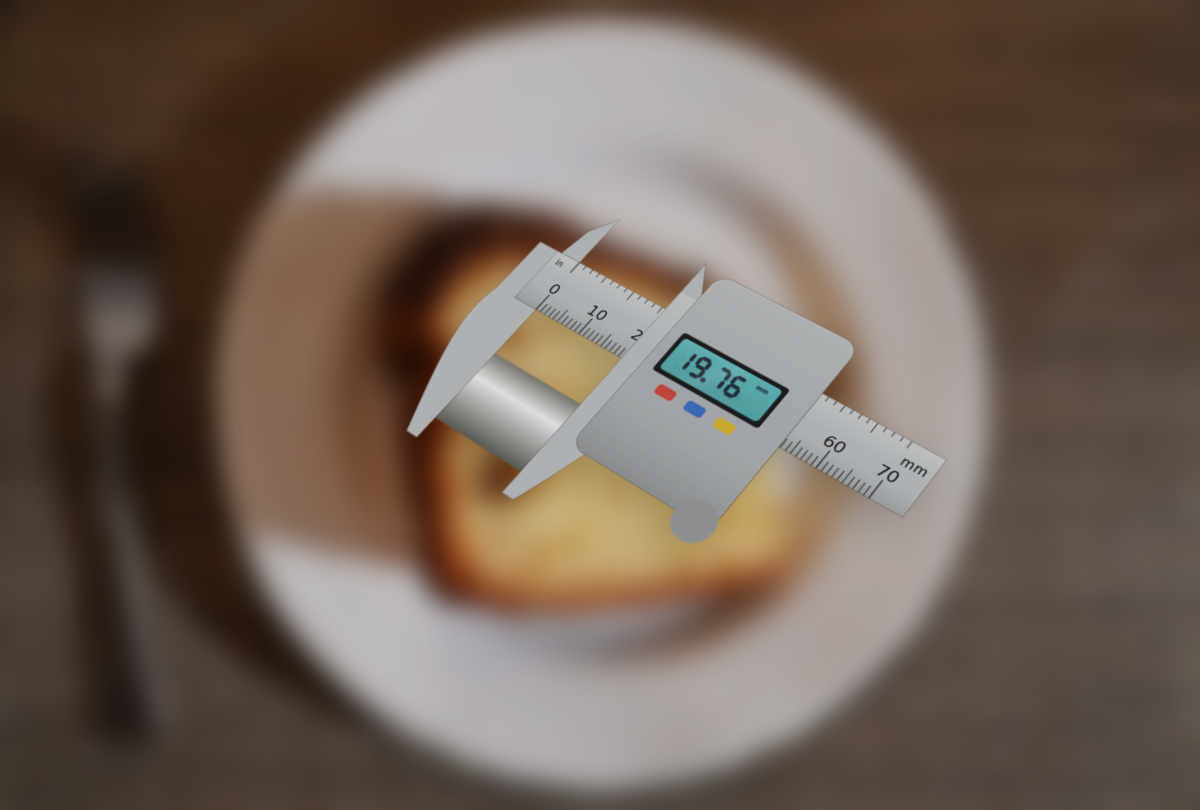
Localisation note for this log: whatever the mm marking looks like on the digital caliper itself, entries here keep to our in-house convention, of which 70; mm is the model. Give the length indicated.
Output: 19.76; mm
